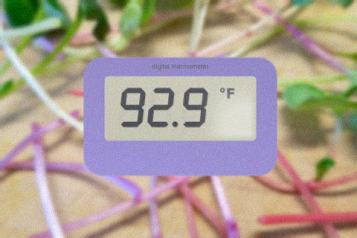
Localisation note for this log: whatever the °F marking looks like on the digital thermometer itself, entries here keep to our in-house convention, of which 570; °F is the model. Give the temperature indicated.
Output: 92.9; °F
